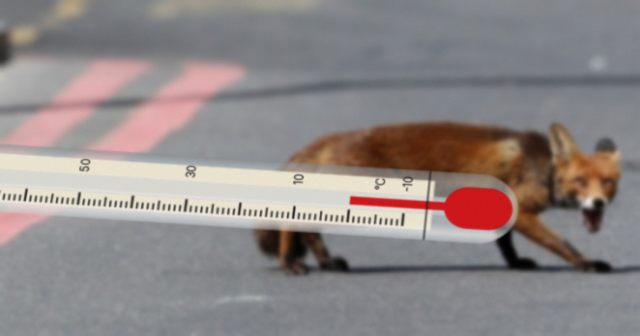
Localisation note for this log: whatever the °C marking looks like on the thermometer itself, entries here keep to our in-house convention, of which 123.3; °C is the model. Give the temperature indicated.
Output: 0; °C
